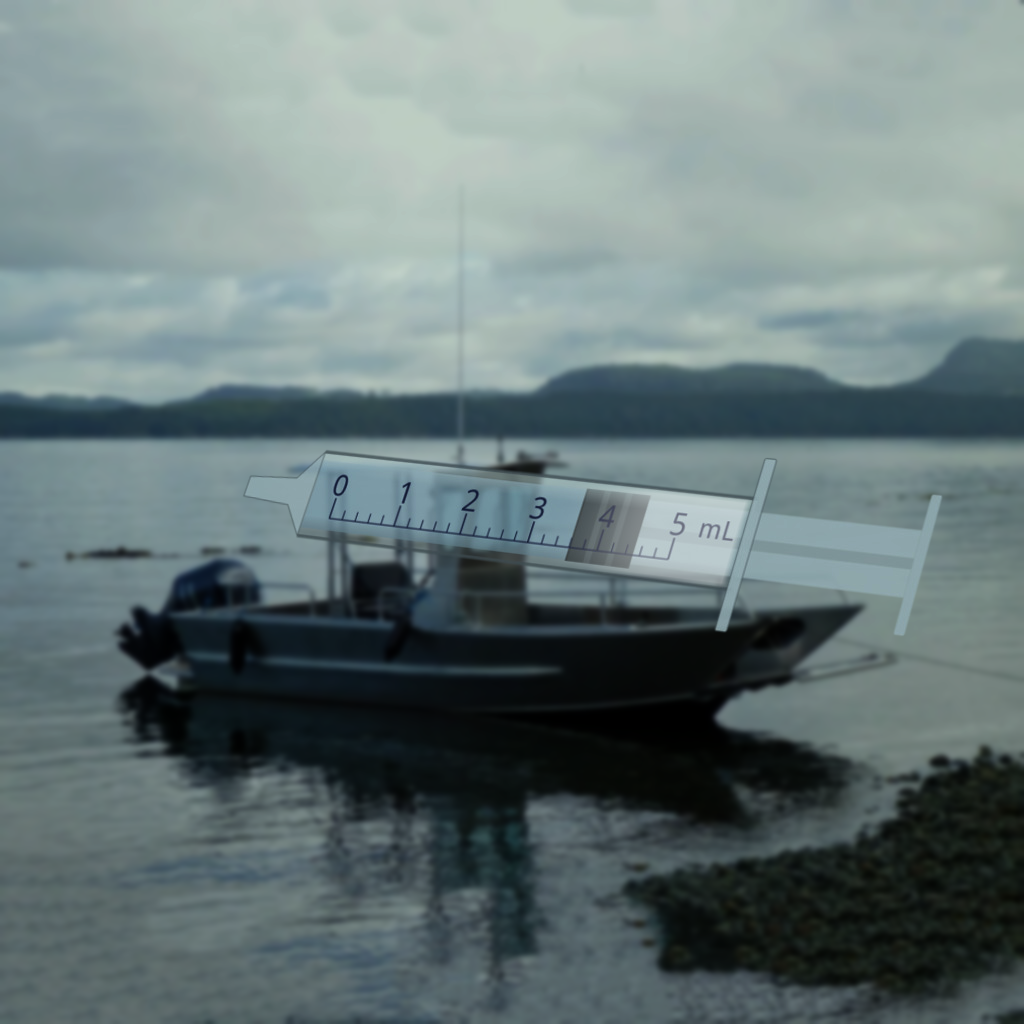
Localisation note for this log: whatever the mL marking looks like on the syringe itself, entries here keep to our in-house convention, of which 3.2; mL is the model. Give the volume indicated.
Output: 3.6; mL
